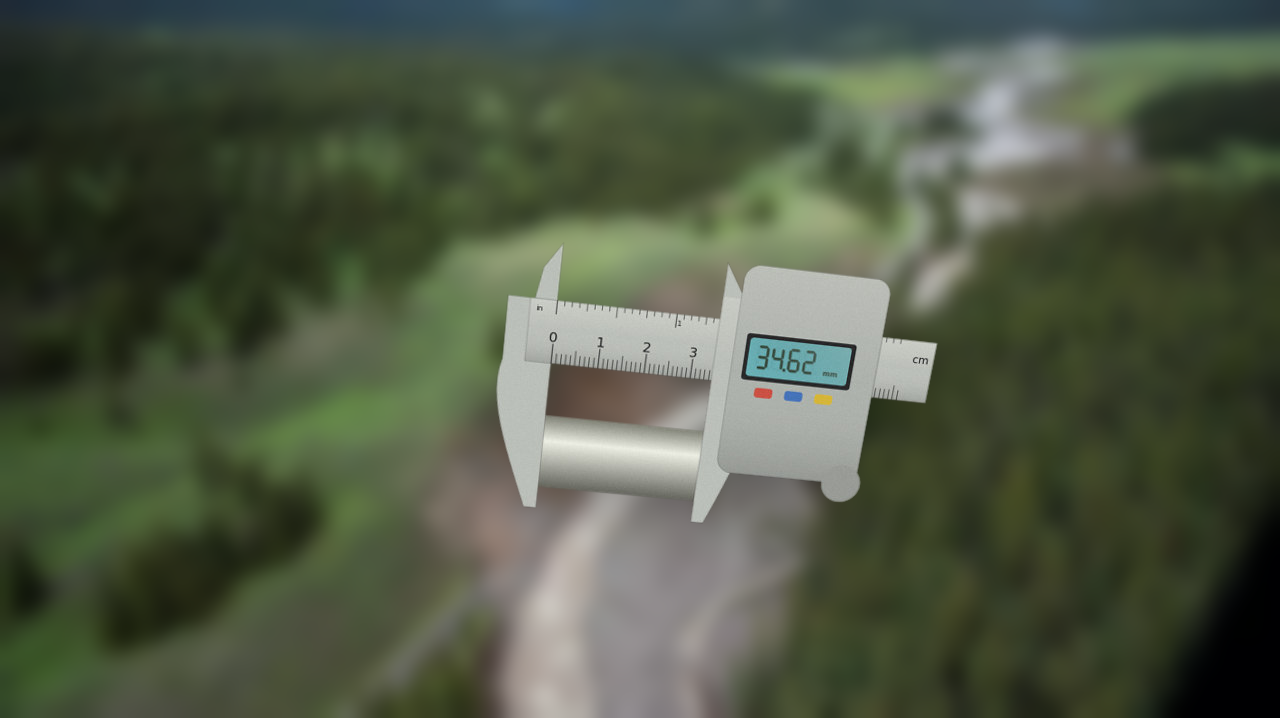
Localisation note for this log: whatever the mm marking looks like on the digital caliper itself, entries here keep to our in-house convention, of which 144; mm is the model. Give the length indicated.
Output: 34.62; mm
